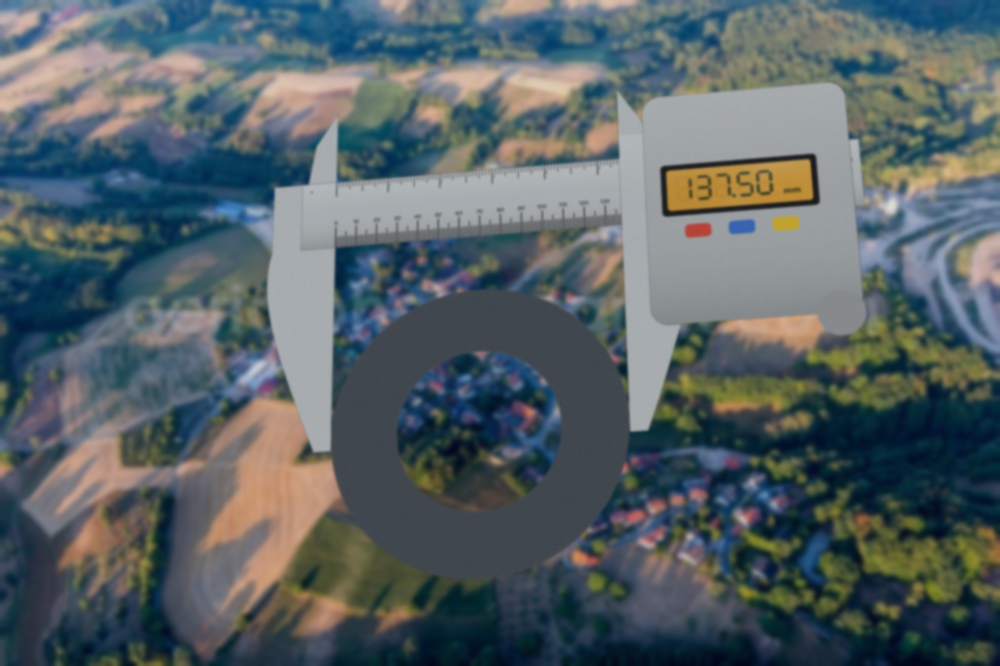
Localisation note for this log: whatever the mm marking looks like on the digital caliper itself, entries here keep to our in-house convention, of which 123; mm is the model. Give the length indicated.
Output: 137.50; mm
